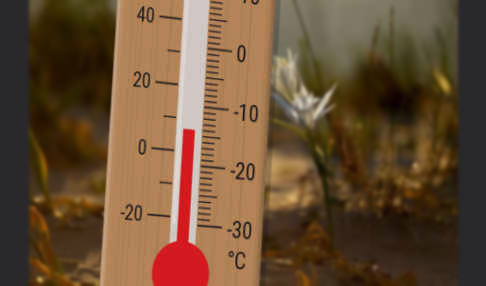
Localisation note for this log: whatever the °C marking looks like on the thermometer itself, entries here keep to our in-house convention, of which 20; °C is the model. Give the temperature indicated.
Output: -14; °C
